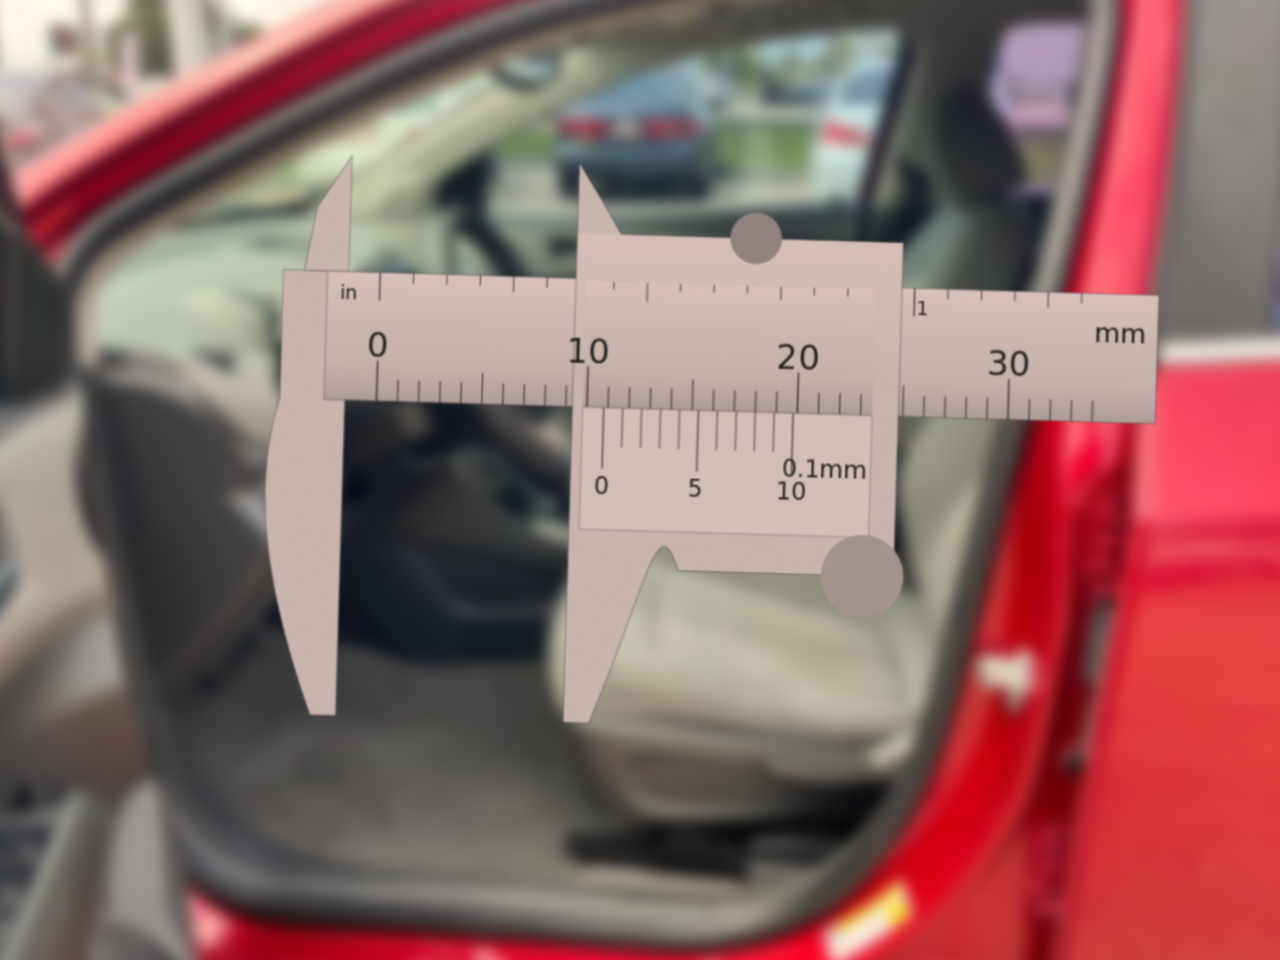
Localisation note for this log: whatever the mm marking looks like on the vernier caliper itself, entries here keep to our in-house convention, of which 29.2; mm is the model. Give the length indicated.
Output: 10.8; mm
